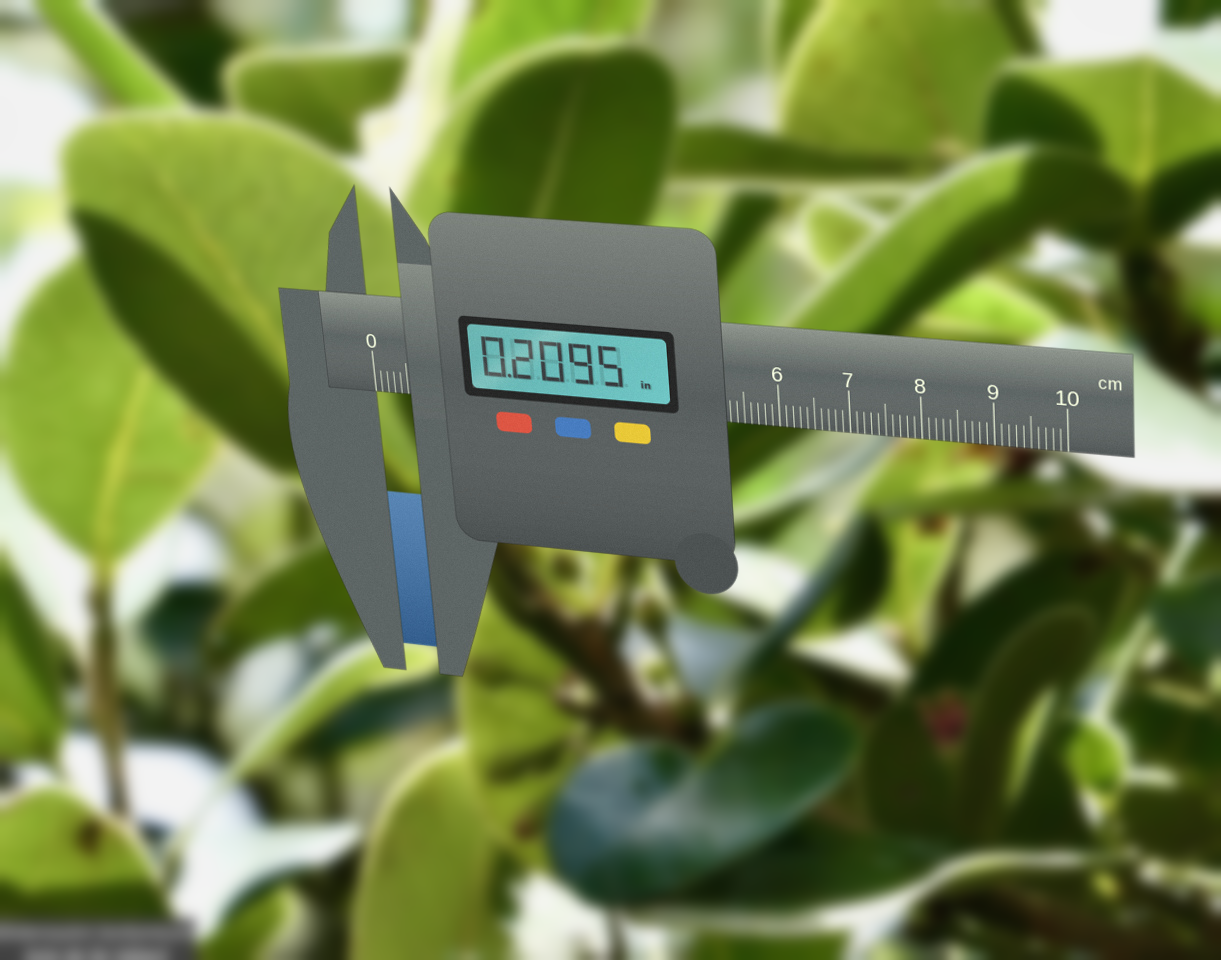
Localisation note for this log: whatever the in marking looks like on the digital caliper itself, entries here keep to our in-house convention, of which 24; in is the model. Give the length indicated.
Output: 0.2095; in
